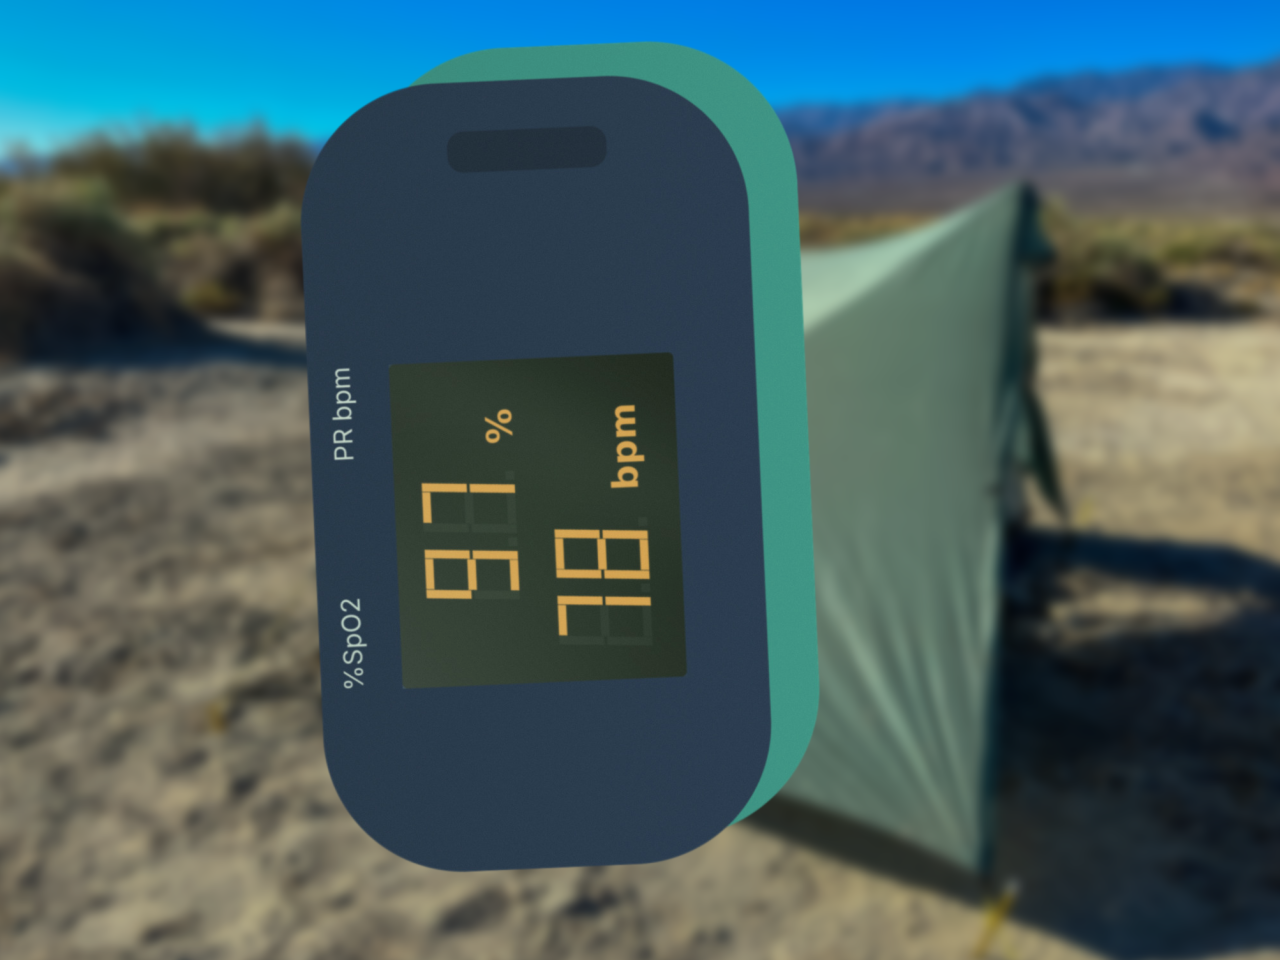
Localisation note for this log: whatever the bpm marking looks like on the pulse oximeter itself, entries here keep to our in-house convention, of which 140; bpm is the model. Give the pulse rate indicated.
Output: 78; bpm
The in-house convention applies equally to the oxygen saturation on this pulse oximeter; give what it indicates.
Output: 97; %
